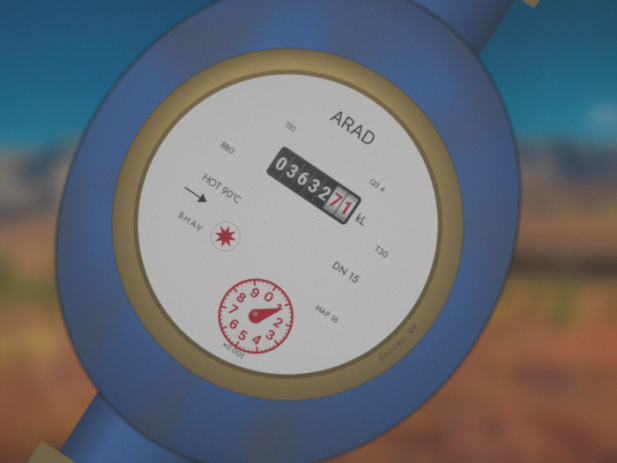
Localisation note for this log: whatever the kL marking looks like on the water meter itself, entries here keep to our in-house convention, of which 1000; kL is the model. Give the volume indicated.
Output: 3632.711; kL
